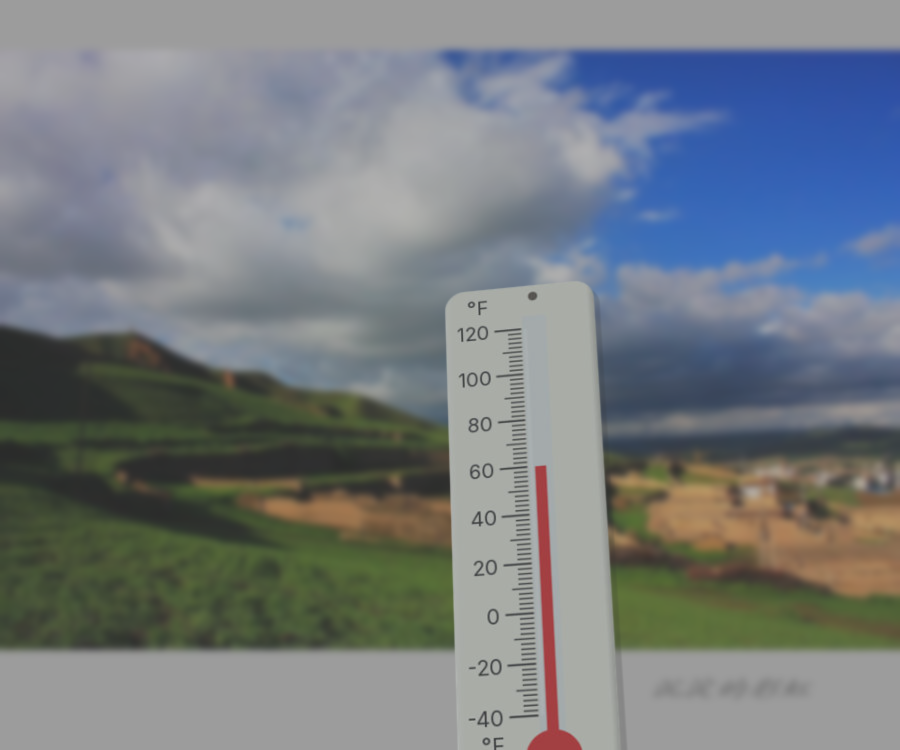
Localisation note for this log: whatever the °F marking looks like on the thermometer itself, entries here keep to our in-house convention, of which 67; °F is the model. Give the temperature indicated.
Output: 60; °F
